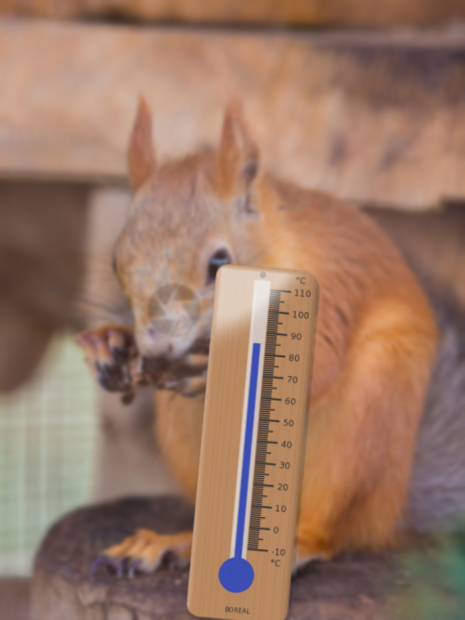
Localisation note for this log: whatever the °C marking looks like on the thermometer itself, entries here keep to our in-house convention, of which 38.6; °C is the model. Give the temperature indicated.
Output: 85; °C
